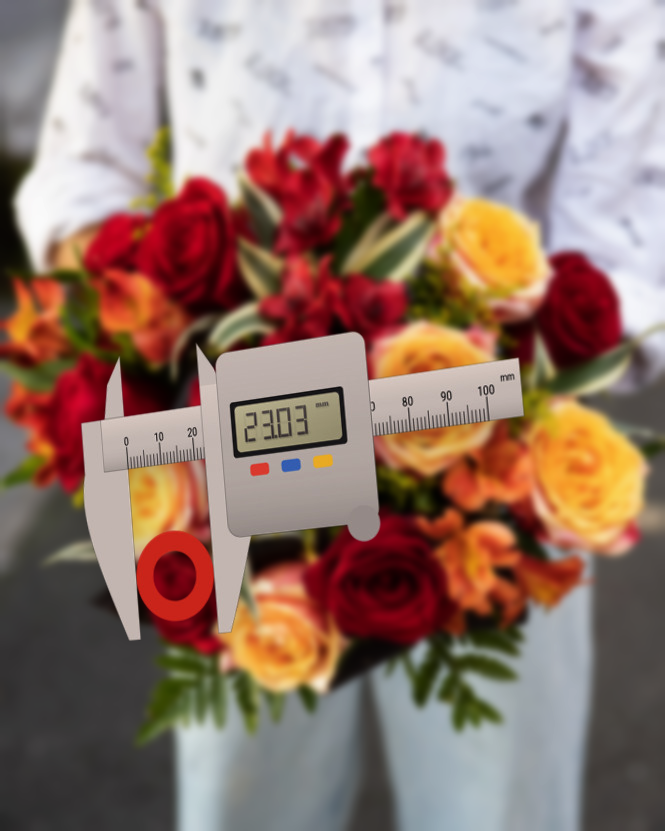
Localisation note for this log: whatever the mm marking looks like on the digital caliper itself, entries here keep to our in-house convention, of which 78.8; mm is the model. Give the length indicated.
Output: 23.03; mm
